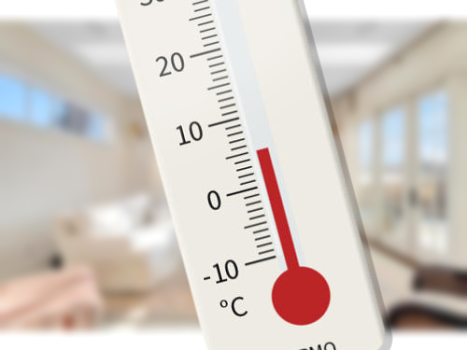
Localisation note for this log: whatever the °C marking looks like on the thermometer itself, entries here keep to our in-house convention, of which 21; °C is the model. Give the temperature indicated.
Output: 5; °C
